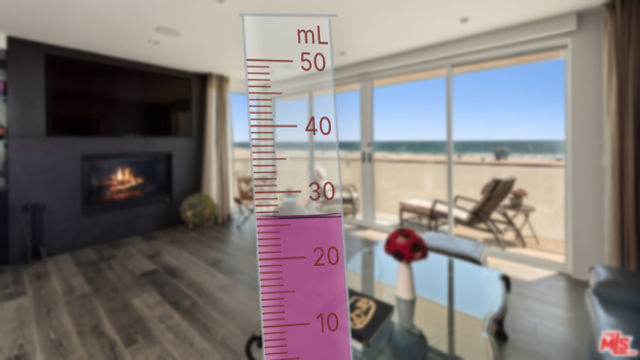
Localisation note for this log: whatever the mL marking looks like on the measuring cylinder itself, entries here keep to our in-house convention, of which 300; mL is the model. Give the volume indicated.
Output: 26; mL
